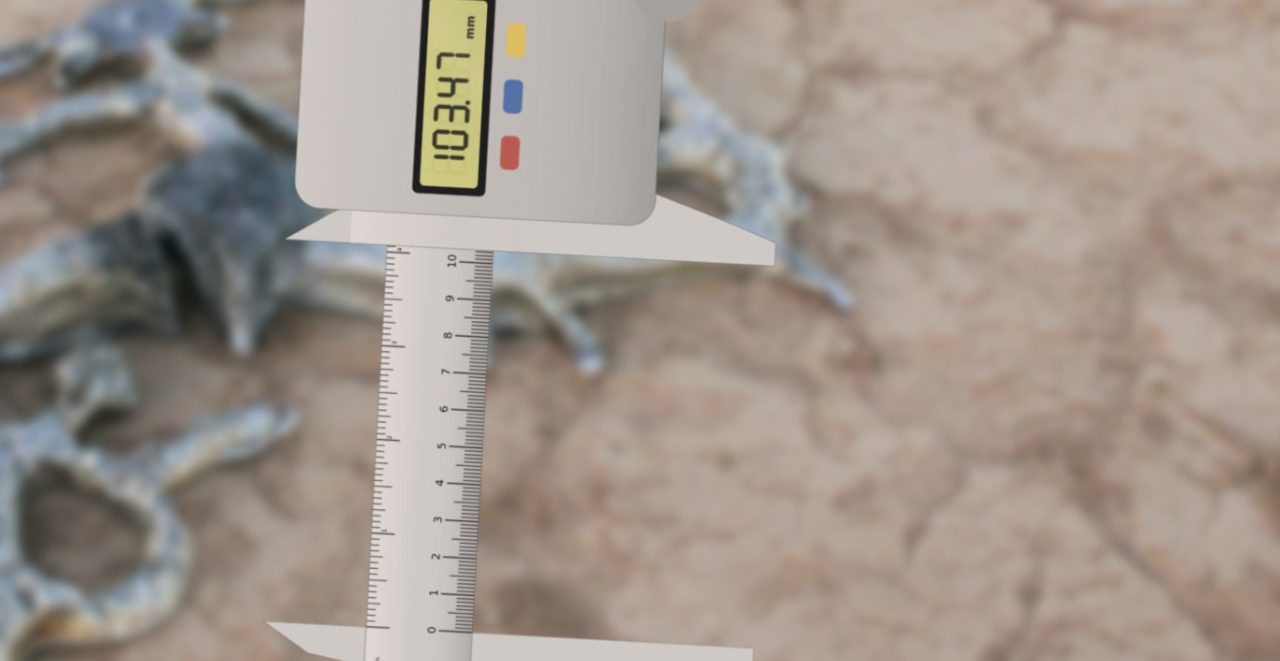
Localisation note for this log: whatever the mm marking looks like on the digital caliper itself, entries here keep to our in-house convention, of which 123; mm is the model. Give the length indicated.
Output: 103.47; mm
